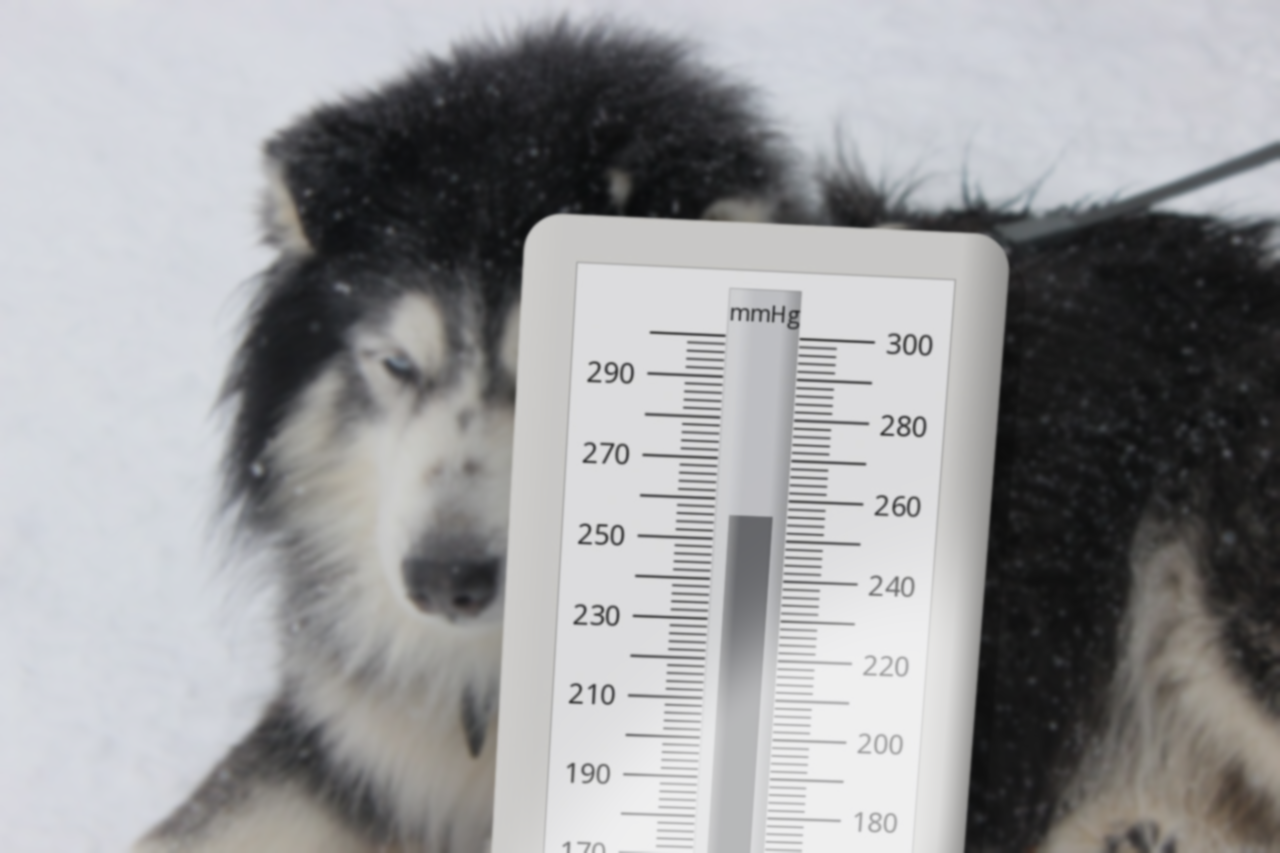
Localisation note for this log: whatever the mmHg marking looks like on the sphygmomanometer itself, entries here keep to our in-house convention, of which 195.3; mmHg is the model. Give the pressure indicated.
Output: 256; mmHg
